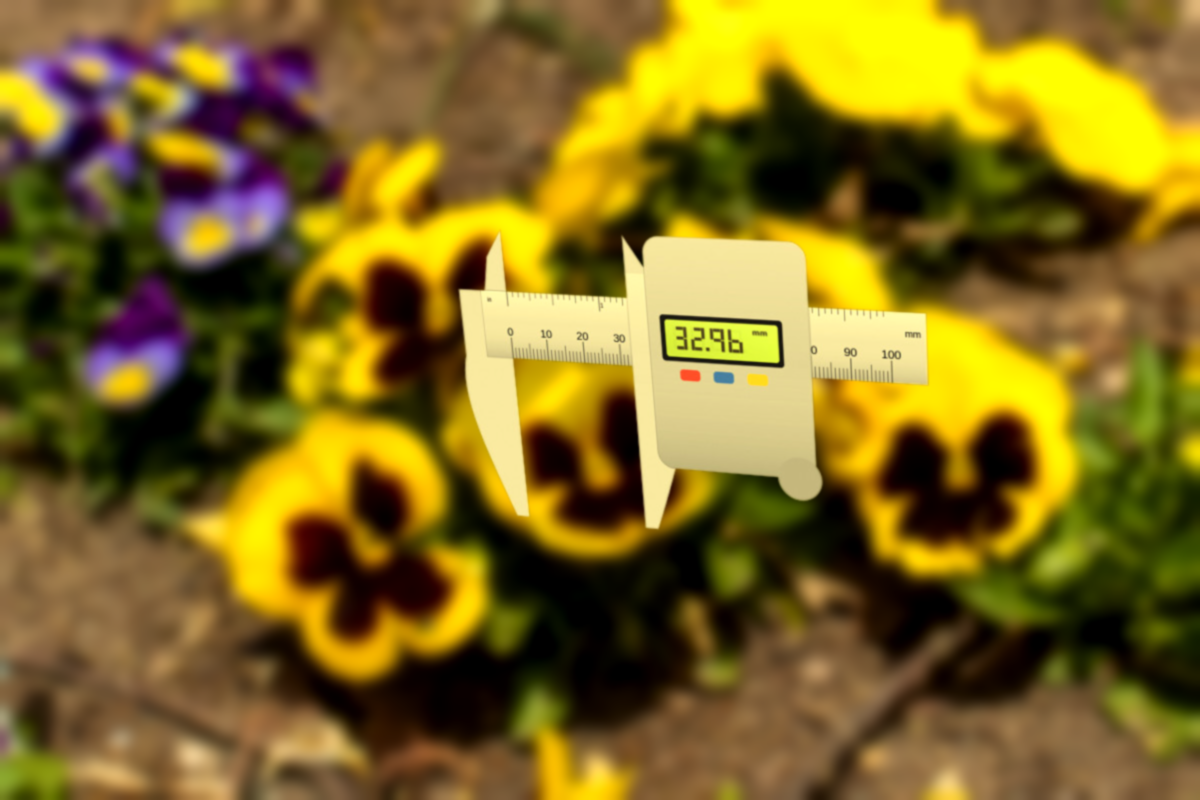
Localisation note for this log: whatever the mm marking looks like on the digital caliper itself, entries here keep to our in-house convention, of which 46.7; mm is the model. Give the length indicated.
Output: 32.96; mm
